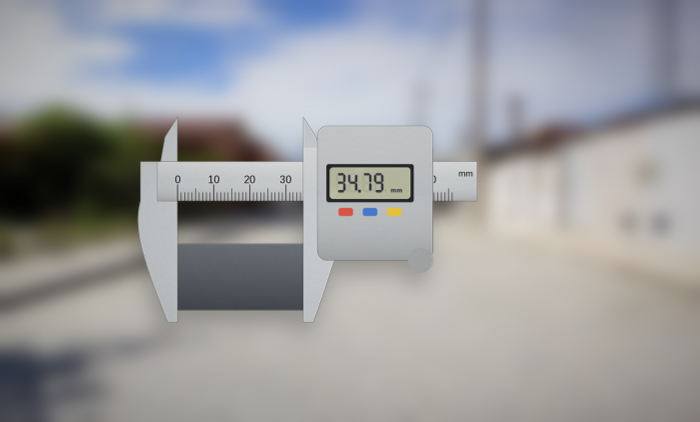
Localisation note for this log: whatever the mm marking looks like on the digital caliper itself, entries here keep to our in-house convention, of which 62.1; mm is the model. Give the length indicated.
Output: 34.79; mm
